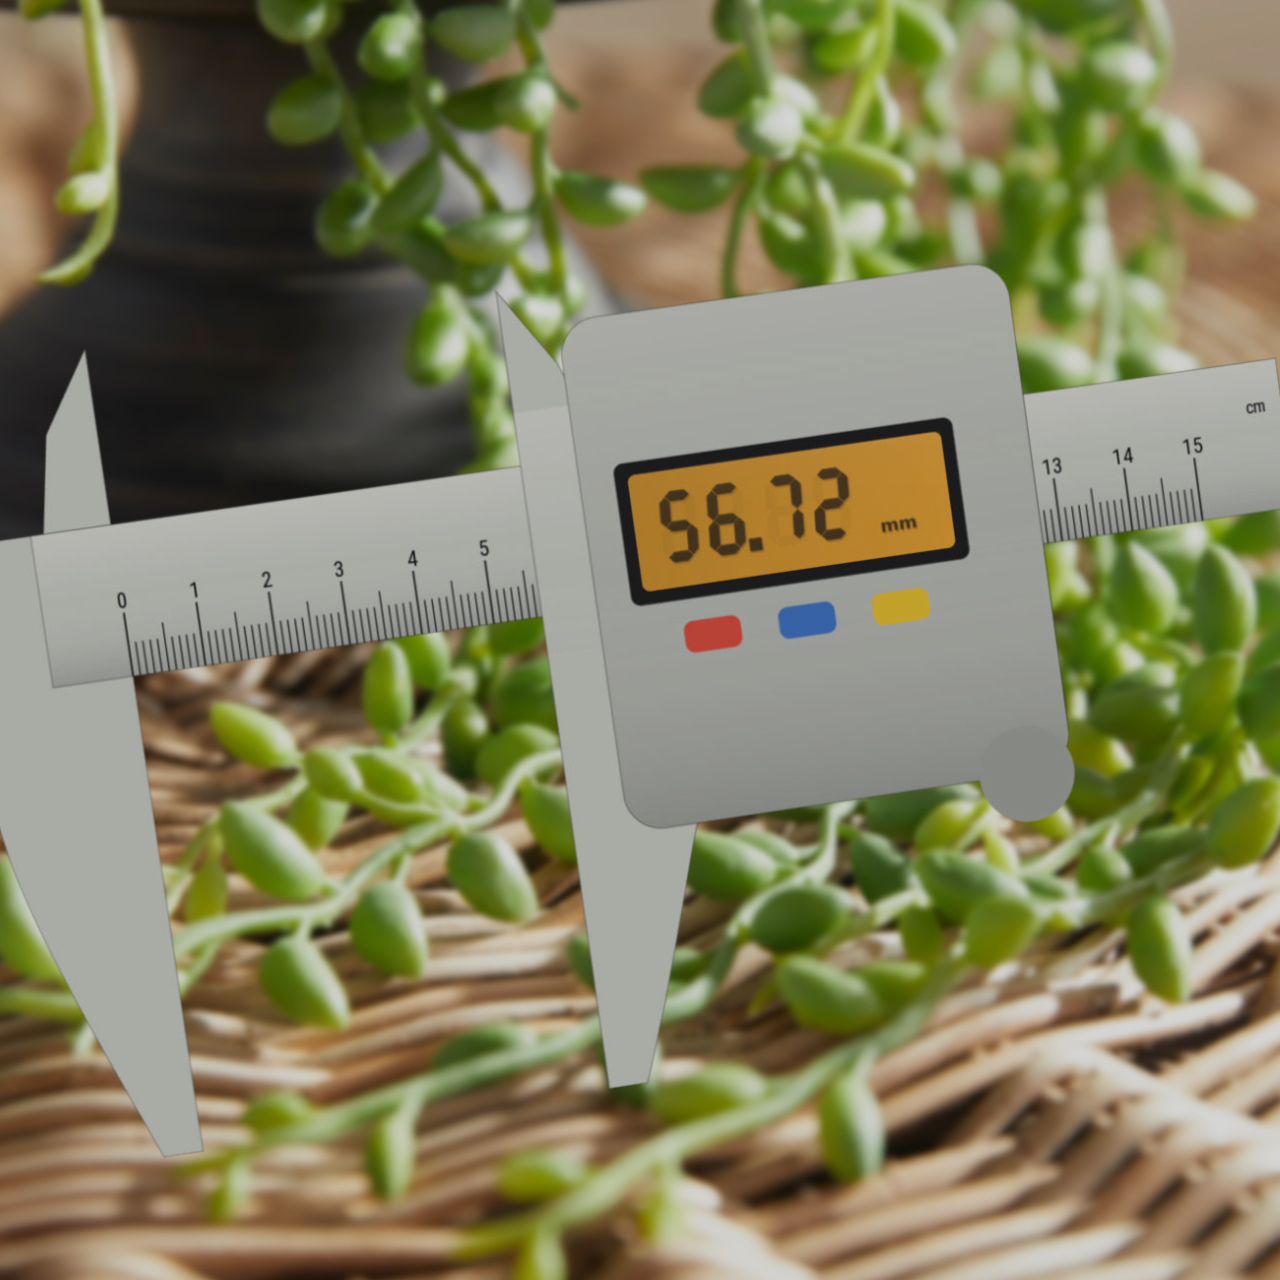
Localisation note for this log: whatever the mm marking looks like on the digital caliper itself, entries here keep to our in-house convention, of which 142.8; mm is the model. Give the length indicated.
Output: 56.72; mm
